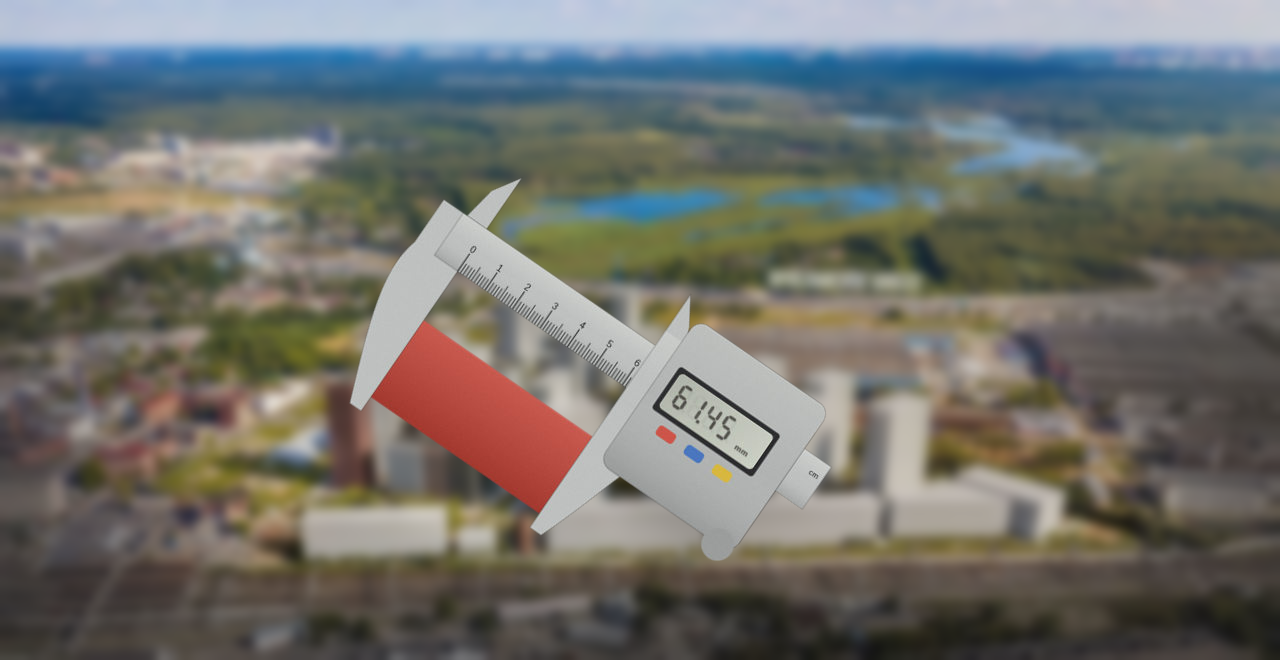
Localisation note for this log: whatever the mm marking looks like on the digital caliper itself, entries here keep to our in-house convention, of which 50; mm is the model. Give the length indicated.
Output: 61.45; mm
